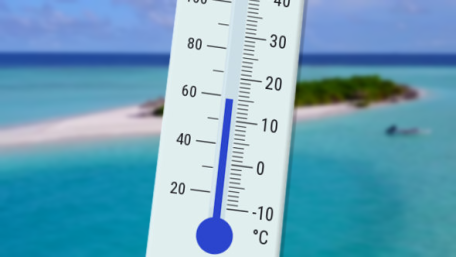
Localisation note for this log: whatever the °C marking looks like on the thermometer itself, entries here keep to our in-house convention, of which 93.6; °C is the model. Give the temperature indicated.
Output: 15; °C
